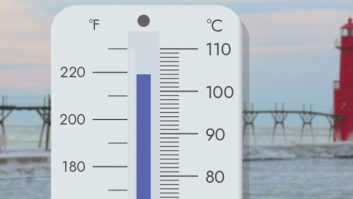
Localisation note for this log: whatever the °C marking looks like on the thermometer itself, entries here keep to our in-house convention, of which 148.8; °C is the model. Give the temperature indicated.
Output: 104; °C
